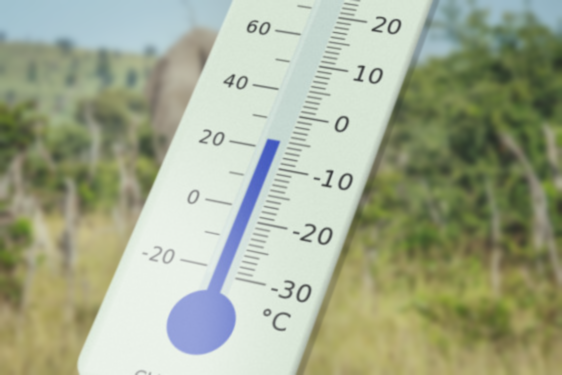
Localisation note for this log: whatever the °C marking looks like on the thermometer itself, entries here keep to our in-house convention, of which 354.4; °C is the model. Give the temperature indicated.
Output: -5; °C
